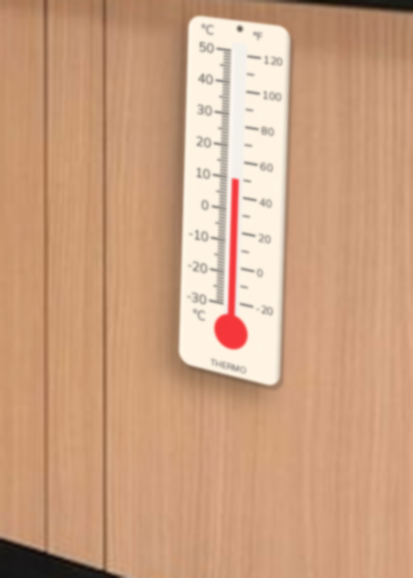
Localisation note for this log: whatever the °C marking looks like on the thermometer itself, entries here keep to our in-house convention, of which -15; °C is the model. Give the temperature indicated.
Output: 10; °C
